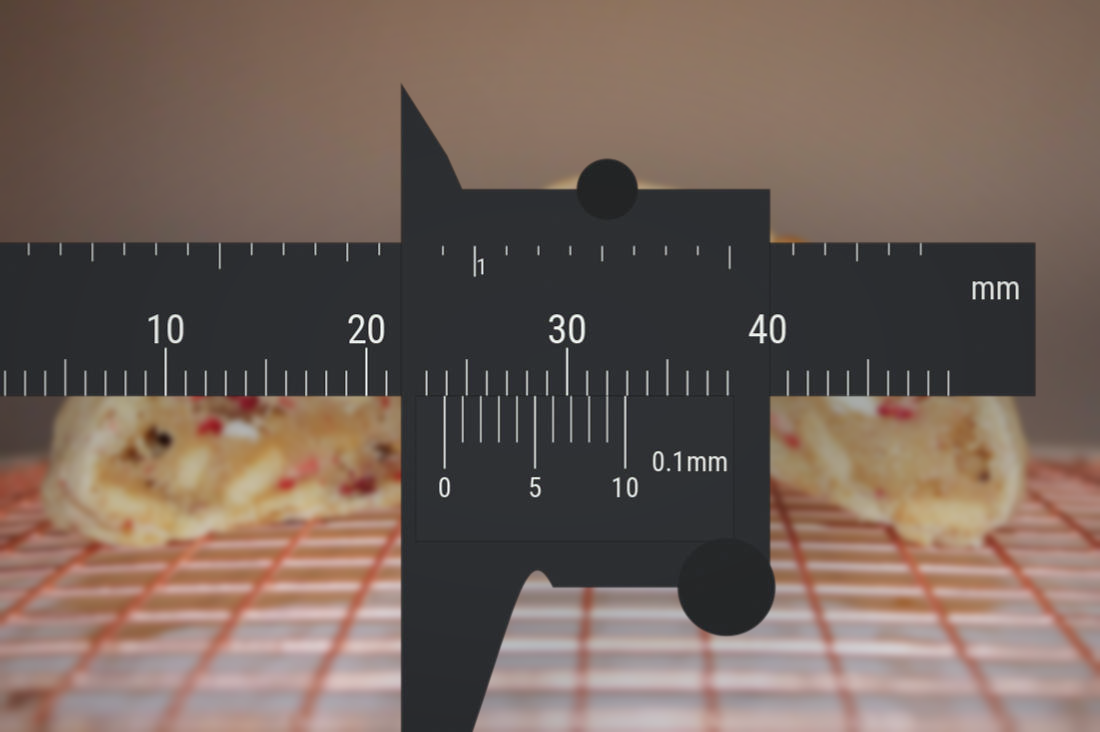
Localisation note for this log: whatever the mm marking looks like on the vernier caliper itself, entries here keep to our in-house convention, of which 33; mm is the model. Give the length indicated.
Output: 23.9; mm
